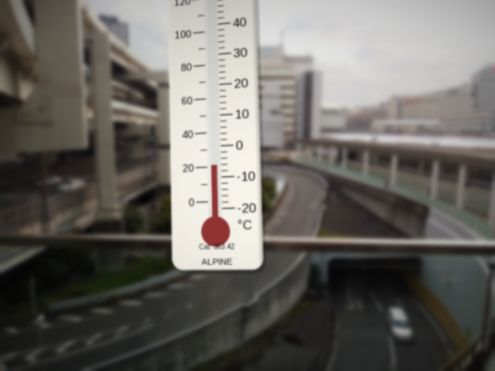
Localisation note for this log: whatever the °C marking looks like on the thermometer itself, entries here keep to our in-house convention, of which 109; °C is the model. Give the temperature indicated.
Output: -6; °C
